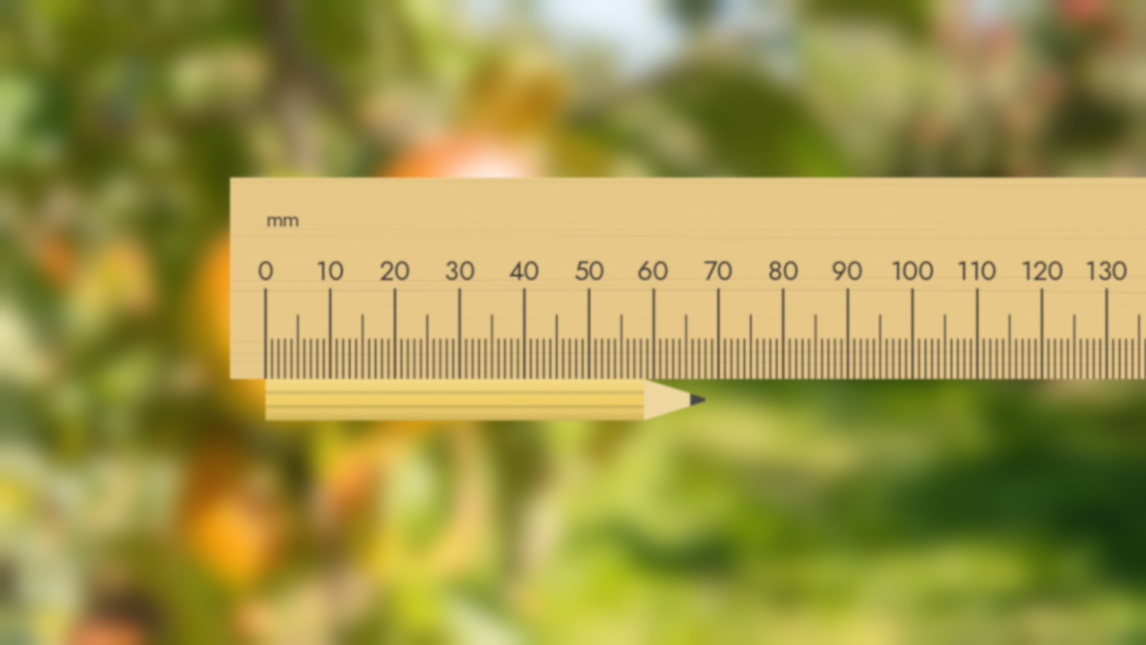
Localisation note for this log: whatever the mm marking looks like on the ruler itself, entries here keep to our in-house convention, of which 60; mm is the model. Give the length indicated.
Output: 68; mm
